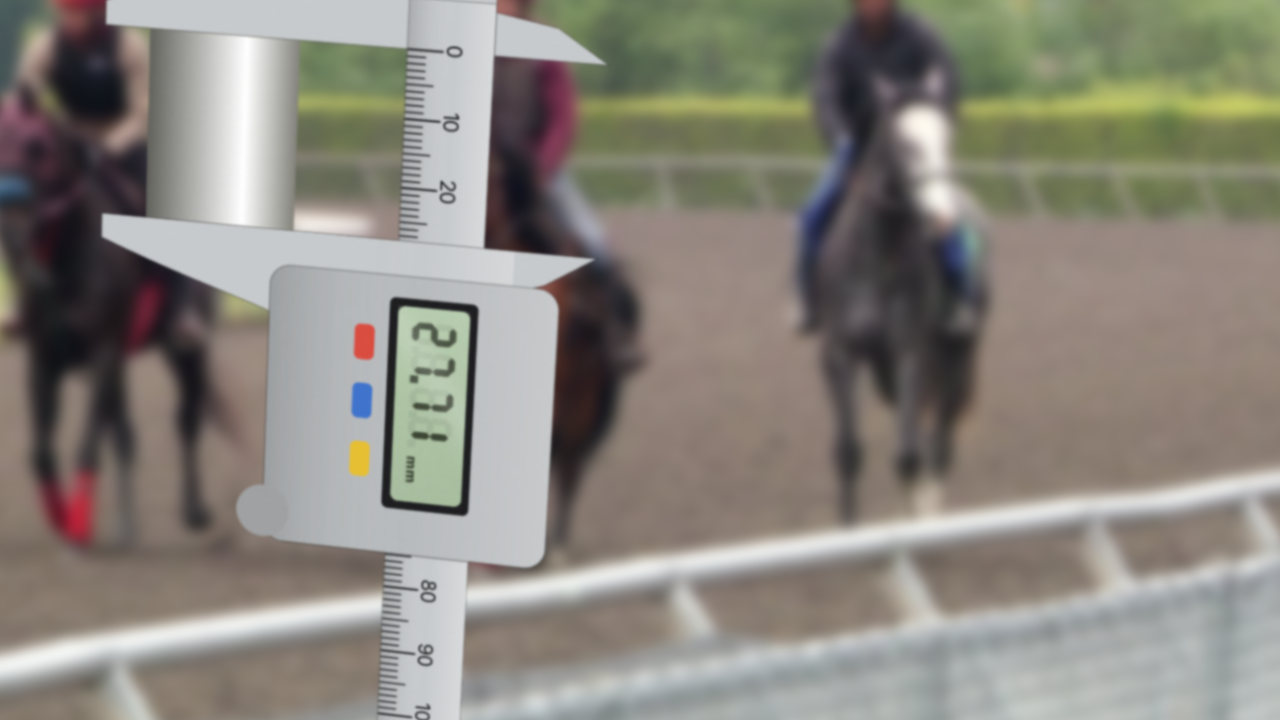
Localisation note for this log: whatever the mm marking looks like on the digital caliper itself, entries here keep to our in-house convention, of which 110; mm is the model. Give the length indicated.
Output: 27.71; mm
